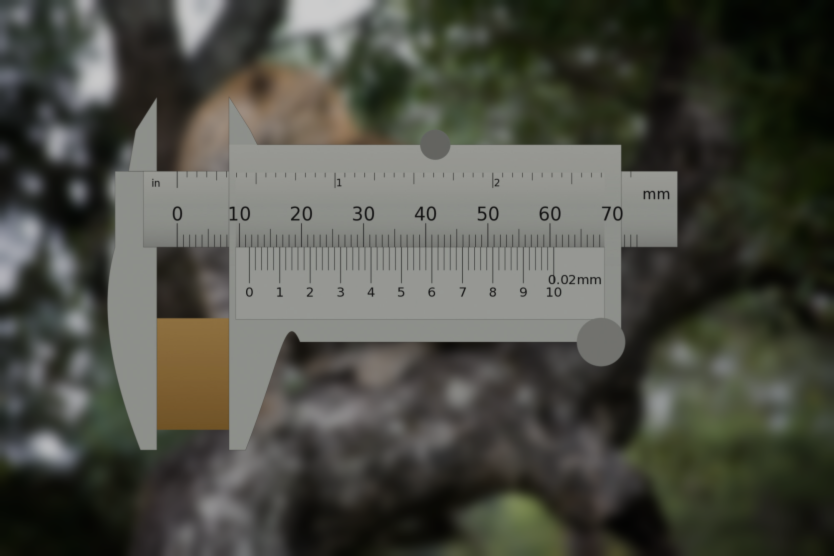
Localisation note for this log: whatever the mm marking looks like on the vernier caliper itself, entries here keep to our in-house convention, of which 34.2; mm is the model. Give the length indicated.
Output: 11.6; mm
